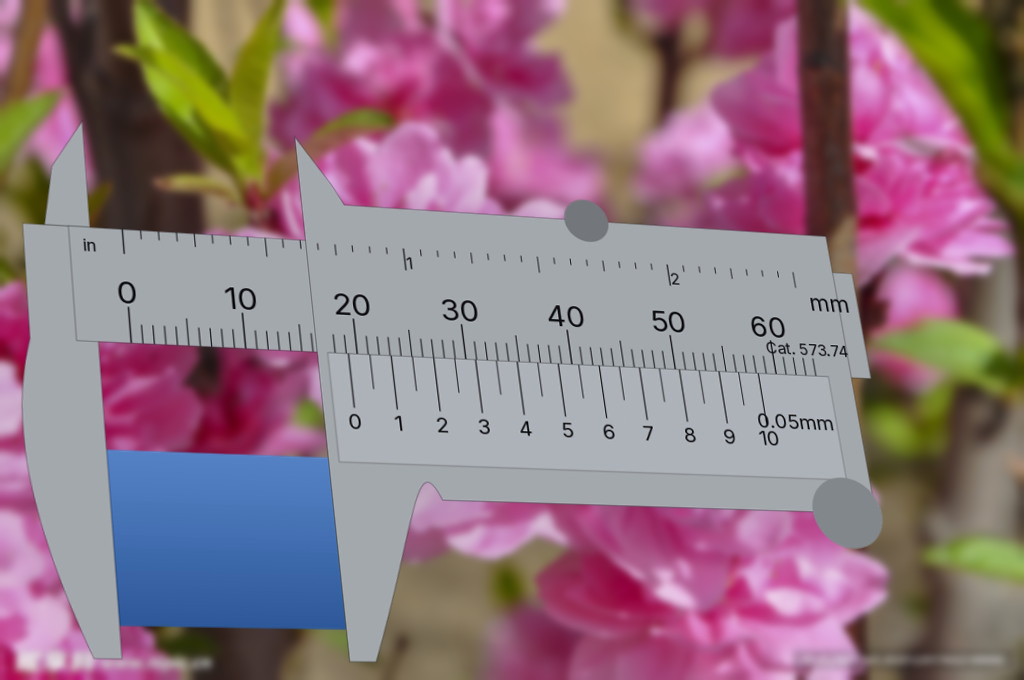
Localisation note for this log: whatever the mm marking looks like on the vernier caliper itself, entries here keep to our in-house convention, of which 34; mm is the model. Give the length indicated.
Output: 19.2; mm
